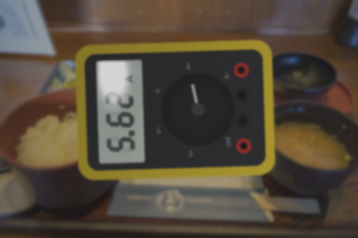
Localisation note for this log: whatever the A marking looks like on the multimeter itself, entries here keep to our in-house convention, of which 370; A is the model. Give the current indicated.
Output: 5.62; A
